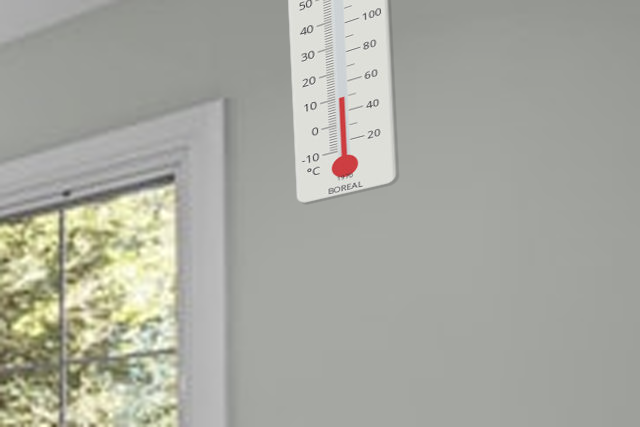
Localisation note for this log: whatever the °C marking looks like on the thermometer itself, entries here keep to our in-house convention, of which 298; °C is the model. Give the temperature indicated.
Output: 10; °C
